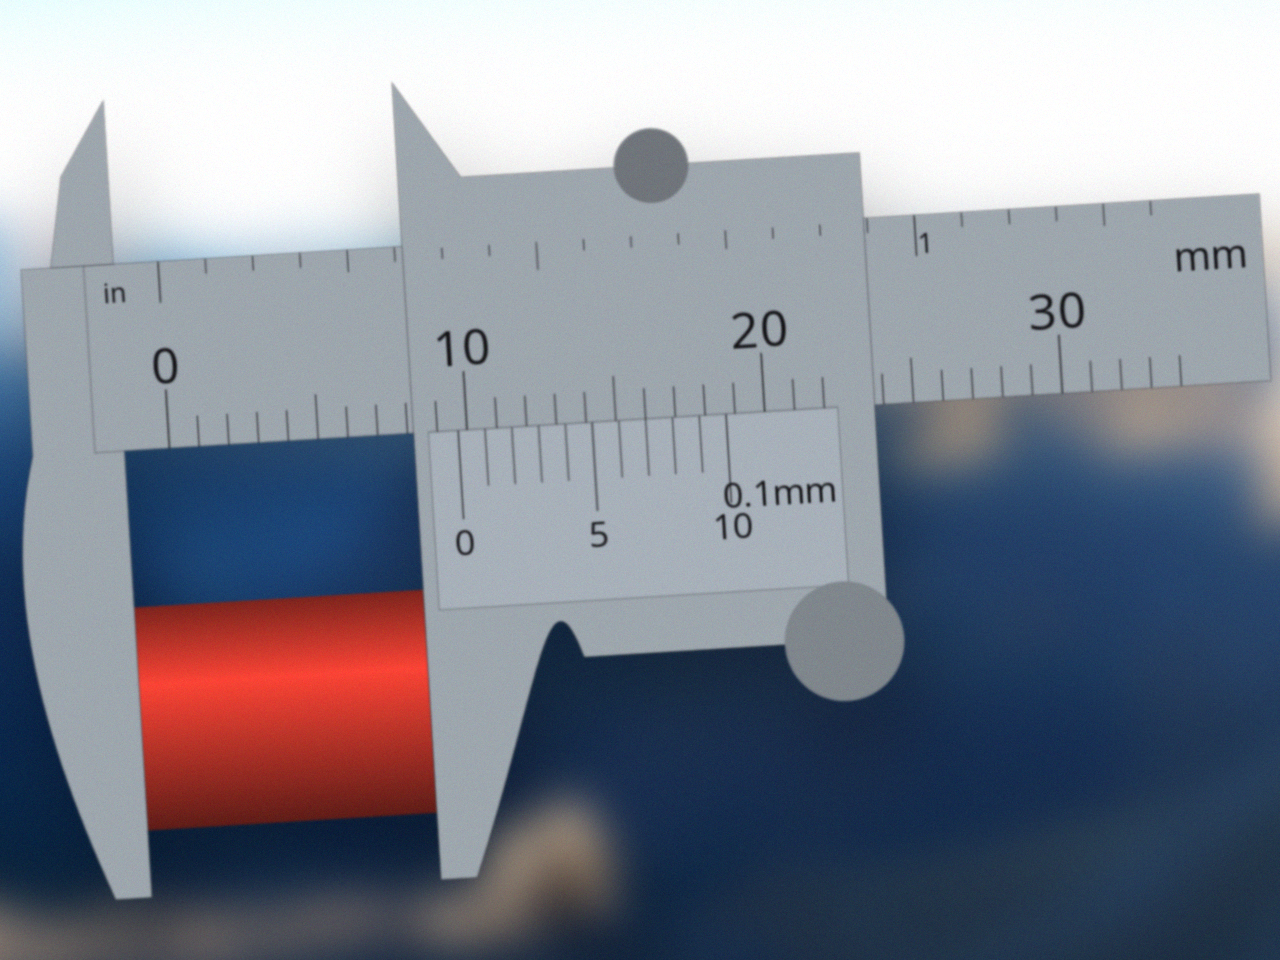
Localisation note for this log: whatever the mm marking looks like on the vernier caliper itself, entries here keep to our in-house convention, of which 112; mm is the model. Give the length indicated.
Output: 9.7; mm
